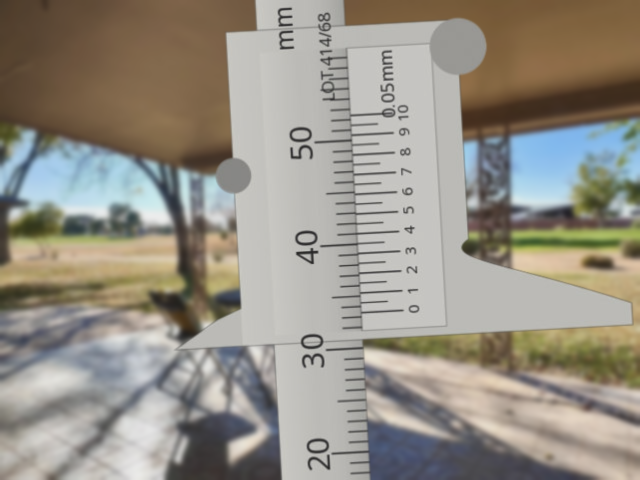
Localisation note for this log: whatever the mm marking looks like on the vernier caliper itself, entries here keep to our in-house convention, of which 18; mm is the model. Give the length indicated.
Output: 33.4; mm
